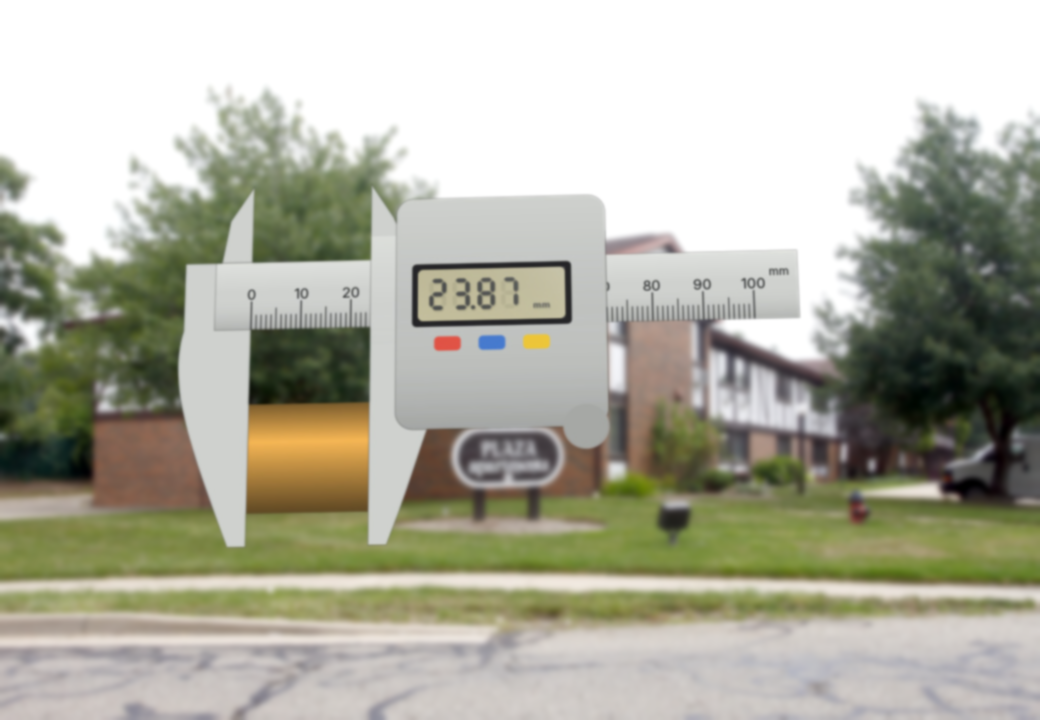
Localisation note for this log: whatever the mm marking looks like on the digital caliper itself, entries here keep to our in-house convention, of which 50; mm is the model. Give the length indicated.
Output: 23.87; mm
